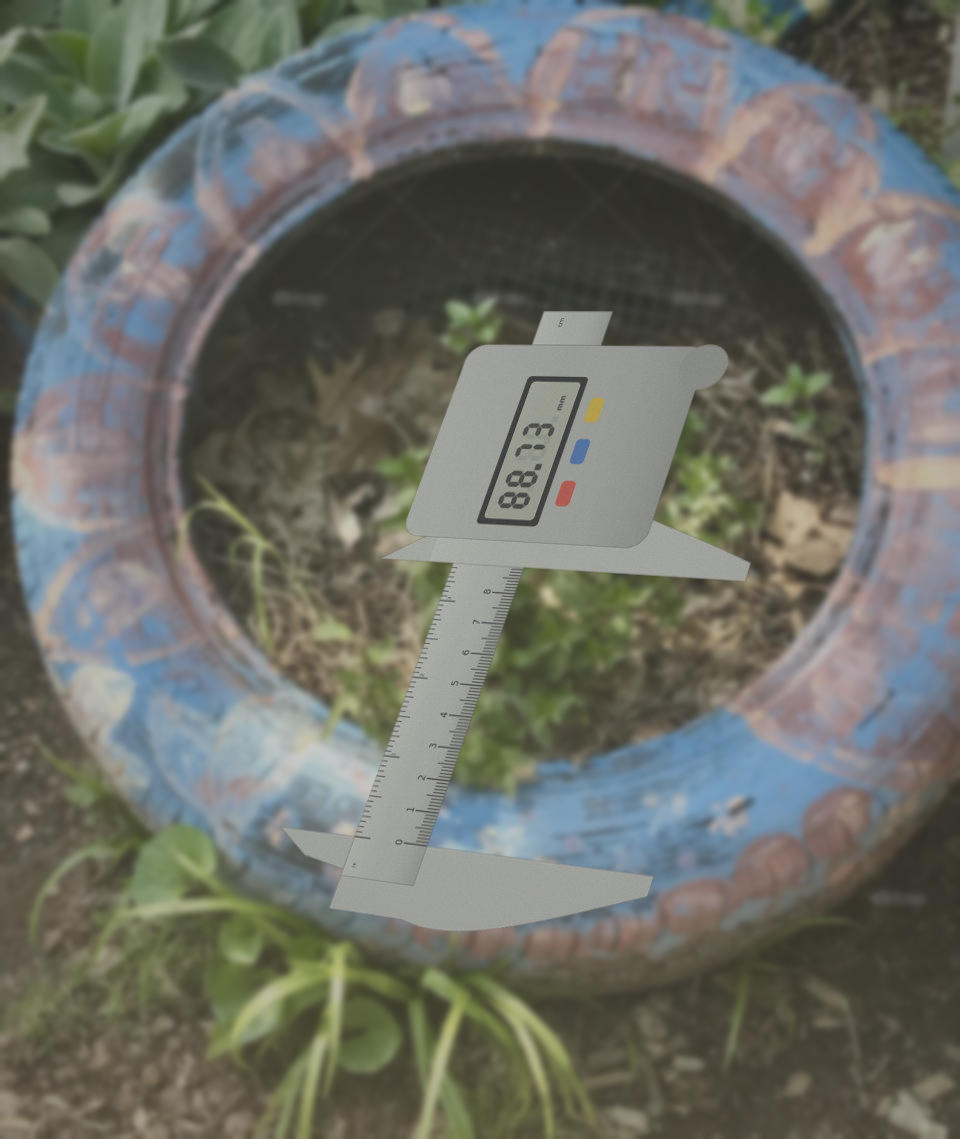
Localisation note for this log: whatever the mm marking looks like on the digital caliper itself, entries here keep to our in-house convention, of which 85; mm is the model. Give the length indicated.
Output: 88.73; mm
